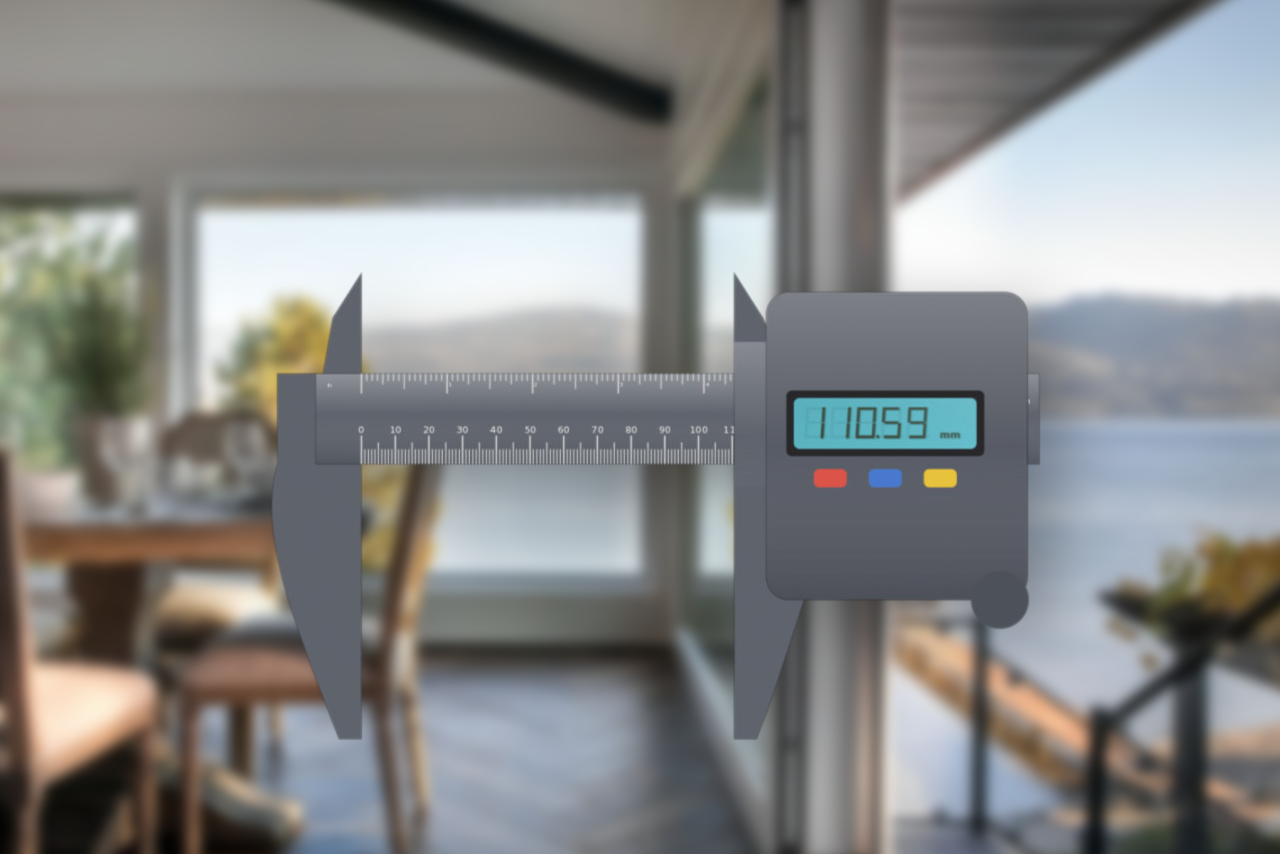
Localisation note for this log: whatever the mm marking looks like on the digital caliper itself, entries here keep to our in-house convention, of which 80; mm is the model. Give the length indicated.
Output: 110.59; mm
